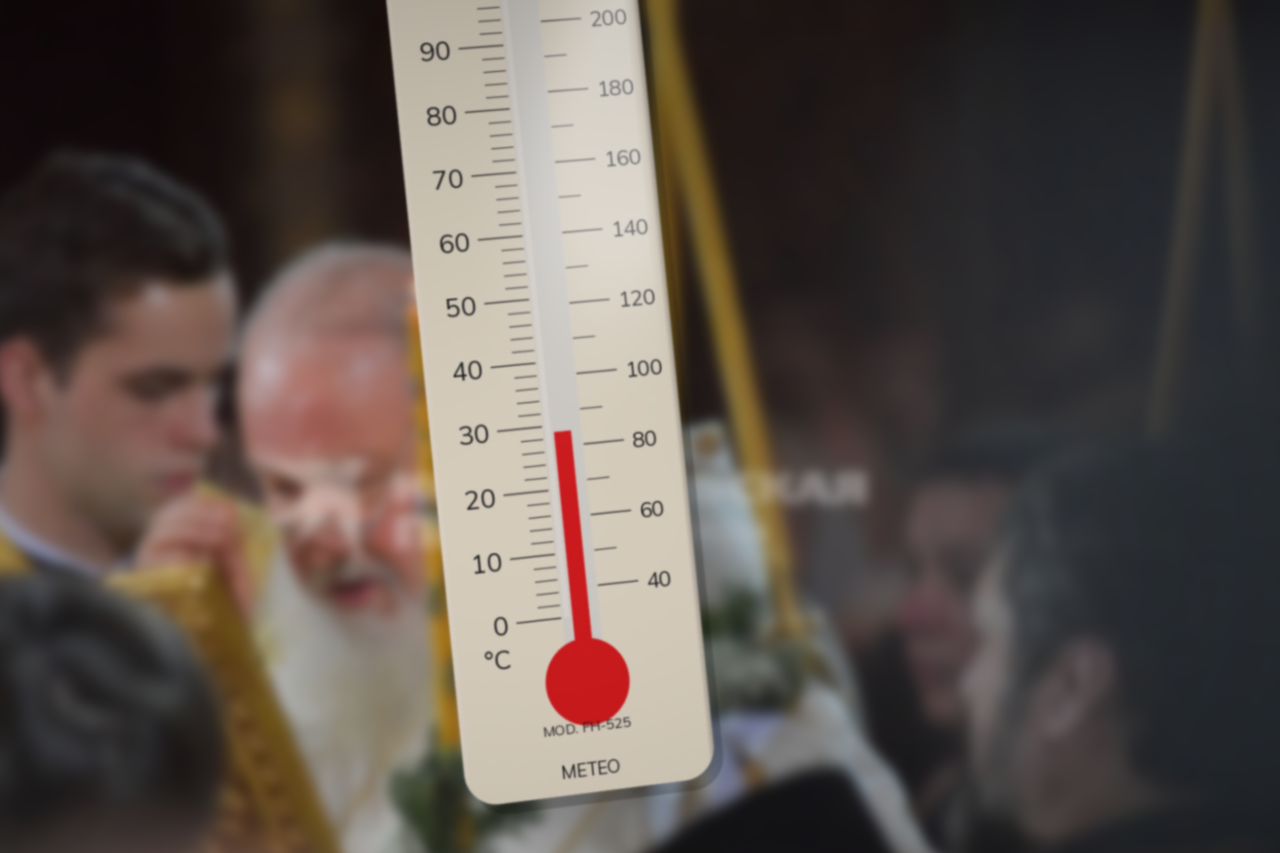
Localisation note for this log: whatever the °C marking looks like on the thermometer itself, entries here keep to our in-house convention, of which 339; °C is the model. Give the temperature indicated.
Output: 29; °C
